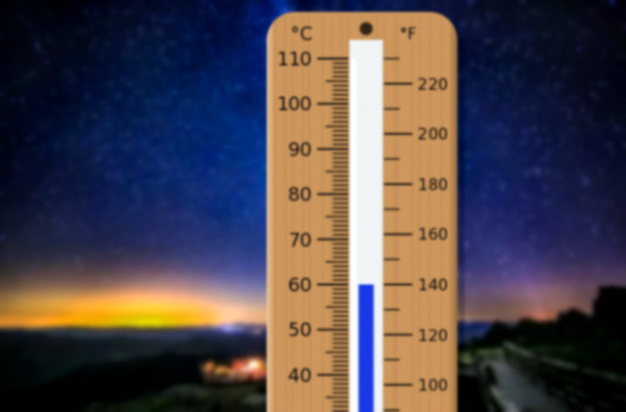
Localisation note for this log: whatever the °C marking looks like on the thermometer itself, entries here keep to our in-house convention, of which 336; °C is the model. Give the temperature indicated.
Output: 60; °C
